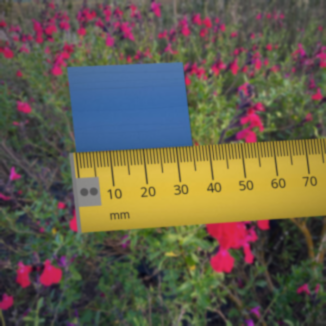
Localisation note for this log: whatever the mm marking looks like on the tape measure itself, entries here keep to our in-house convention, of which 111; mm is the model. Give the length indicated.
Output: 35; mm
